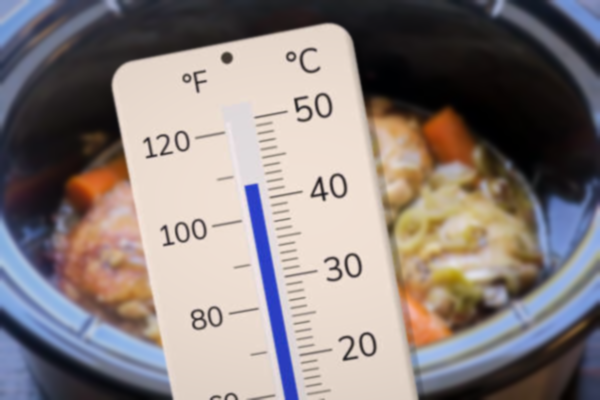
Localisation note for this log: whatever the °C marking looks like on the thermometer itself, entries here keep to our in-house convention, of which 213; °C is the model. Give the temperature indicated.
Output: 42; °C
